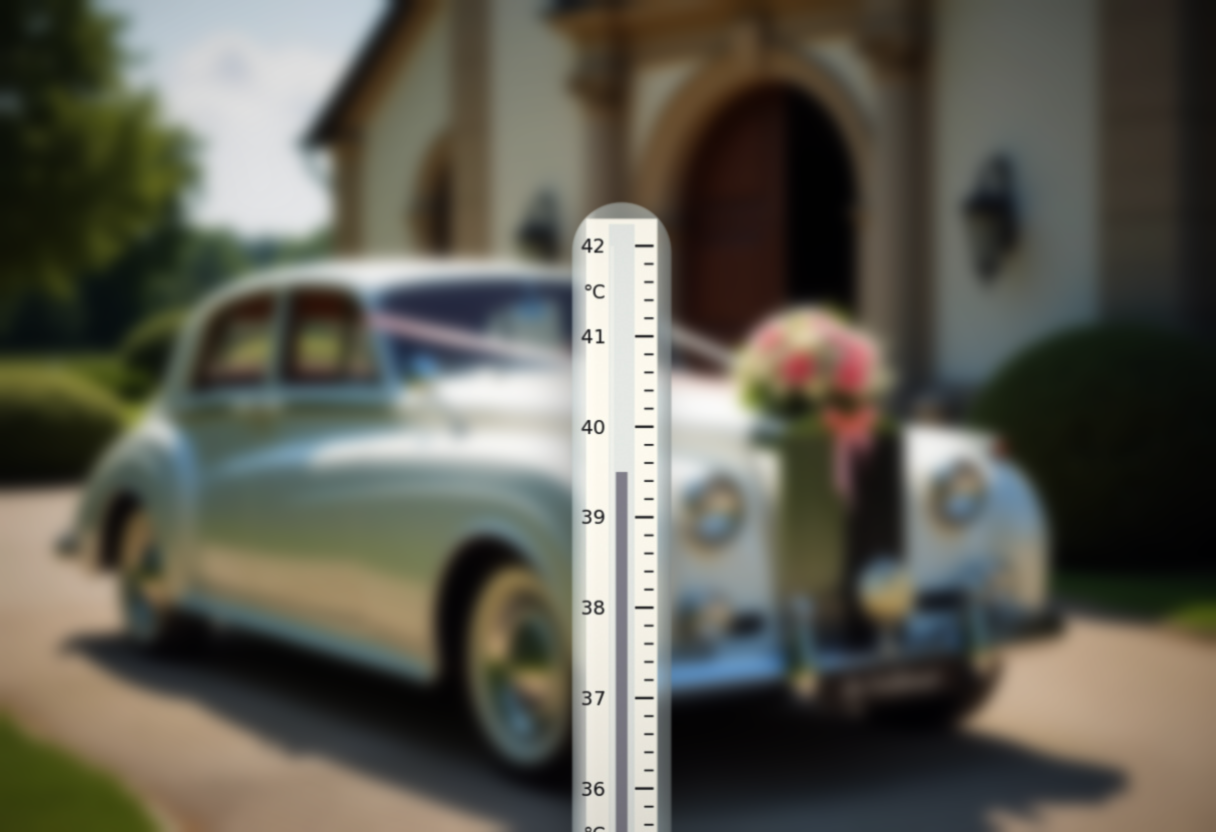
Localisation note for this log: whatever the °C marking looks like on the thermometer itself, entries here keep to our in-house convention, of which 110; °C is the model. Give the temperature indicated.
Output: 39.5; °C
